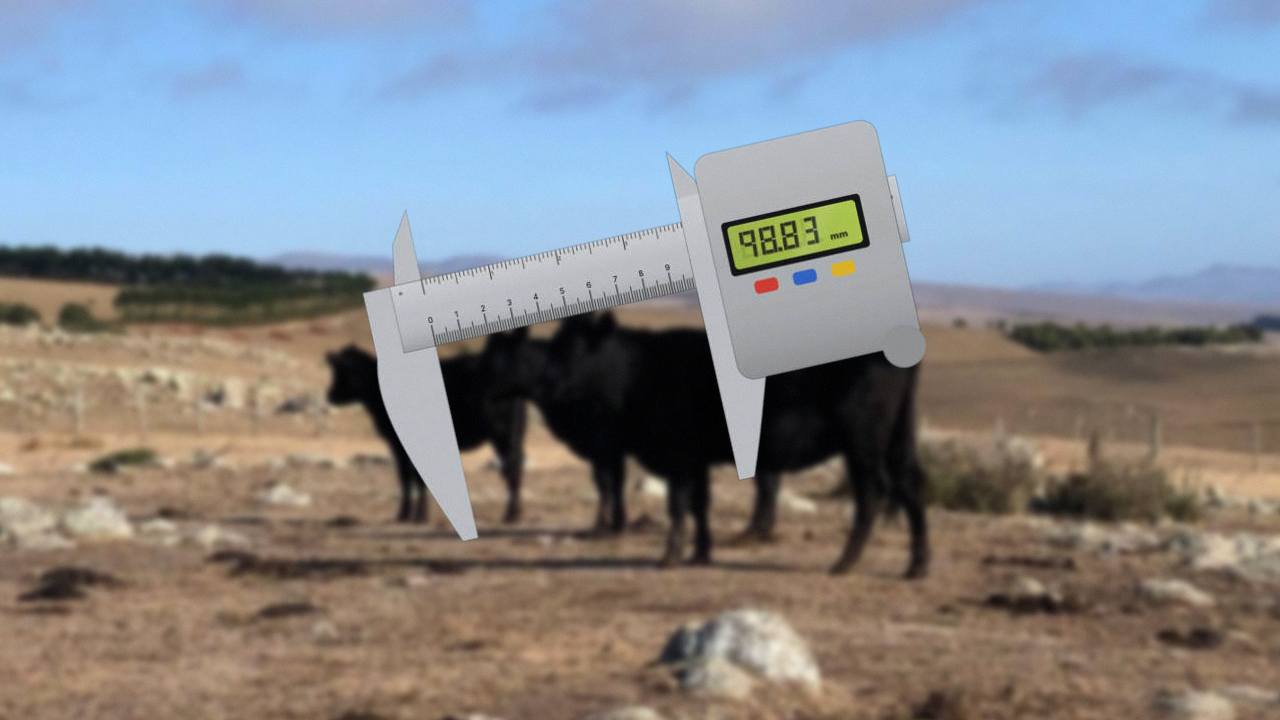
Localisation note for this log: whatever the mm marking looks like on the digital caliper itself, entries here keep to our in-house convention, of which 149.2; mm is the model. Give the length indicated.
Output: 98.83; mm
